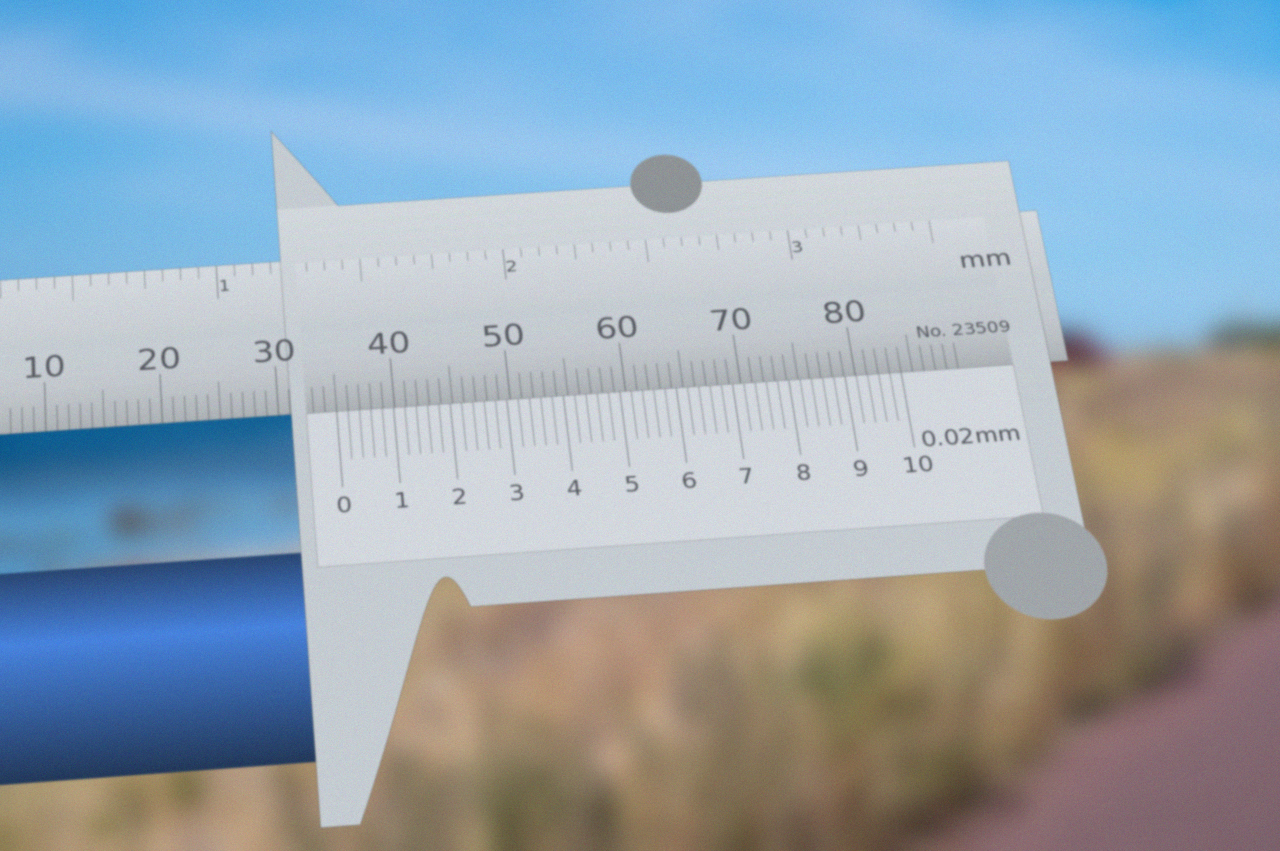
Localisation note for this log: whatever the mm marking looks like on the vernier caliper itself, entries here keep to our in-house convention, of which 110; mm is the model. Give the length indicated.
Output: 35.0; mm
